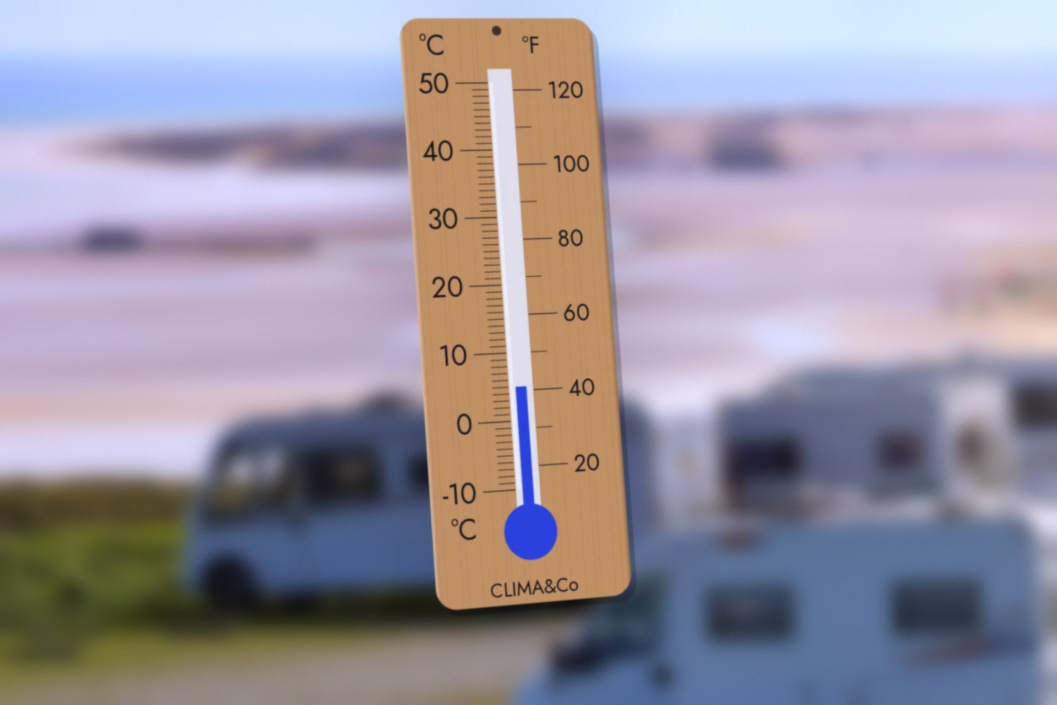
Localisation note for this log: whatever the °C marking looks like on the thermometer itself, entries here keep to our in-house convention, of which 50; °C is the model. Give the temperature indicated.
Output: 5; °C
